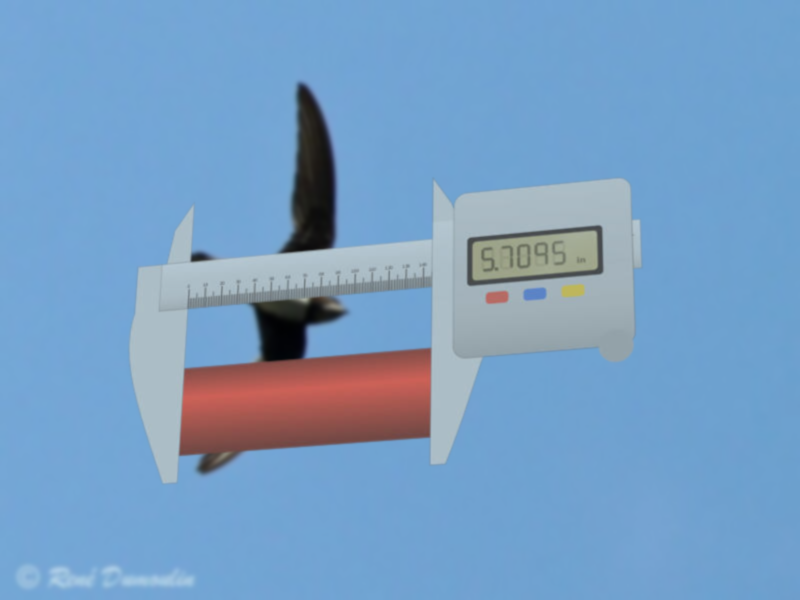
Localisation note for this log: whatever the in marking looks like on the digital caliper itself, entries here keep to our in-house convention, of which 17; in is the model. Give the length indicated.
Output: 5.7095; in
